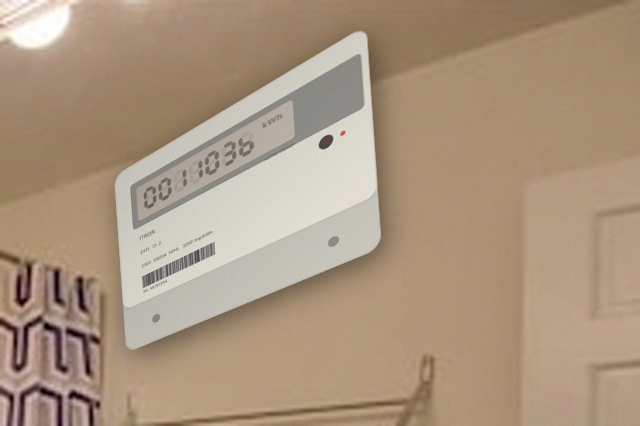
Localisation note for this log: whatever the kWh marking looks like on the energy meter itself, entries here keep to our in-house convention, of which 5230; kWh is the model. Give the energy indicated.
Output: 11036; kWh
